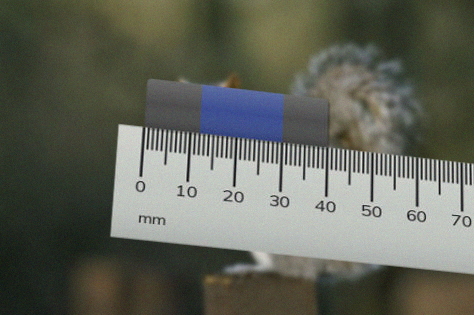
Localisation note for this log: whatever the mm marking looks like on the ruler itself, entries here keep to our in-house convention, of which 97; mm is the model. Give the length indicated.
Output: 40; mm
